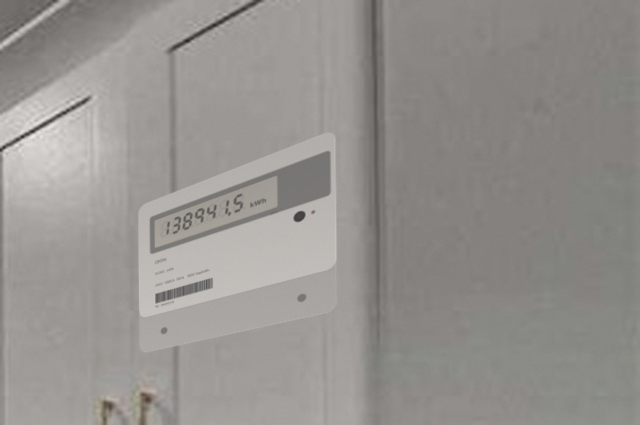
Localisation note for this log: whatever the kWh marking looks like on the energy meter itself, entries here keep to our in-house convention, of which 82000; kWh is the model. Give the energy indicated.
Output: 138941.5; kWh
